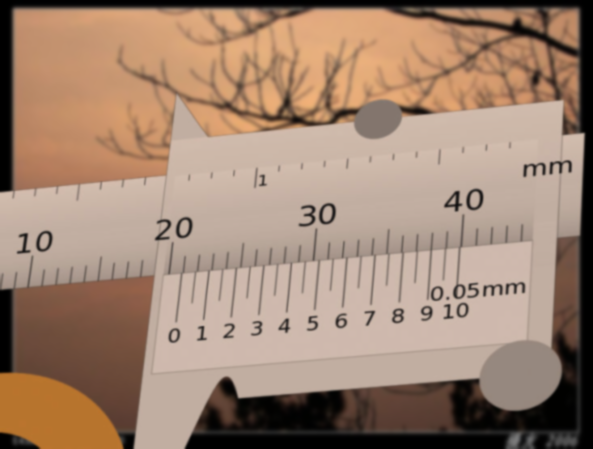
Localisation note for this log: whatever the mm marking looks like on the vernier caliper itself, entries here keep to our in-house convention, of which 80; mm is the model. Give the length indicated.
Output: 20.9; mm
